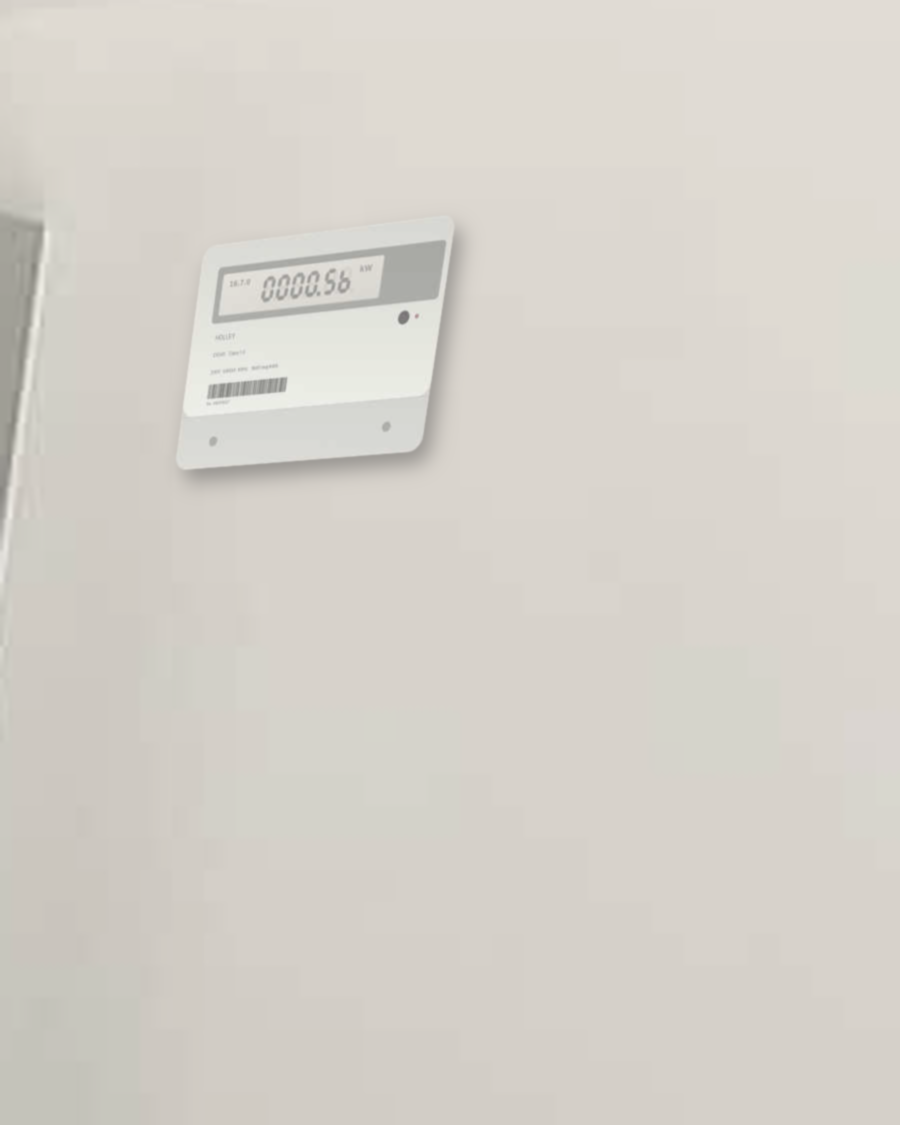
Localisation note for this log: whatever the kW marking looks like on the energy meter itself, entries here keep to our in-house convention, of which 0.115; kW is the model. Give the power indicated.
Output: 0.56; kW
